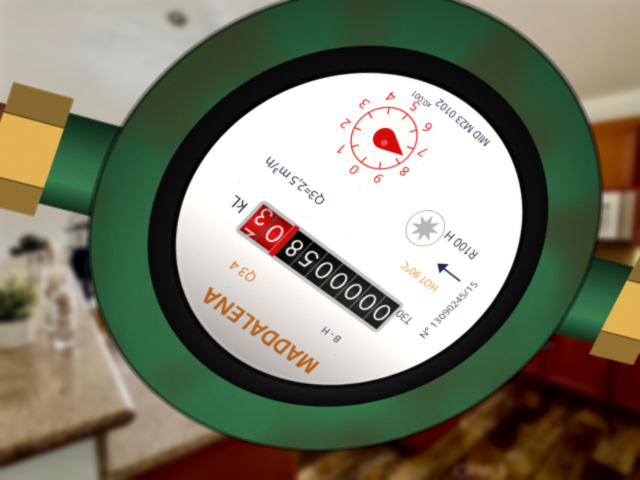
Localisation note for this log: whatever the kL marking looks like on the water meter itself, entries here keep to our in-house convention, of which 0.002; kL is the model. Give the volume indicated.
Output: 58.027; kL
